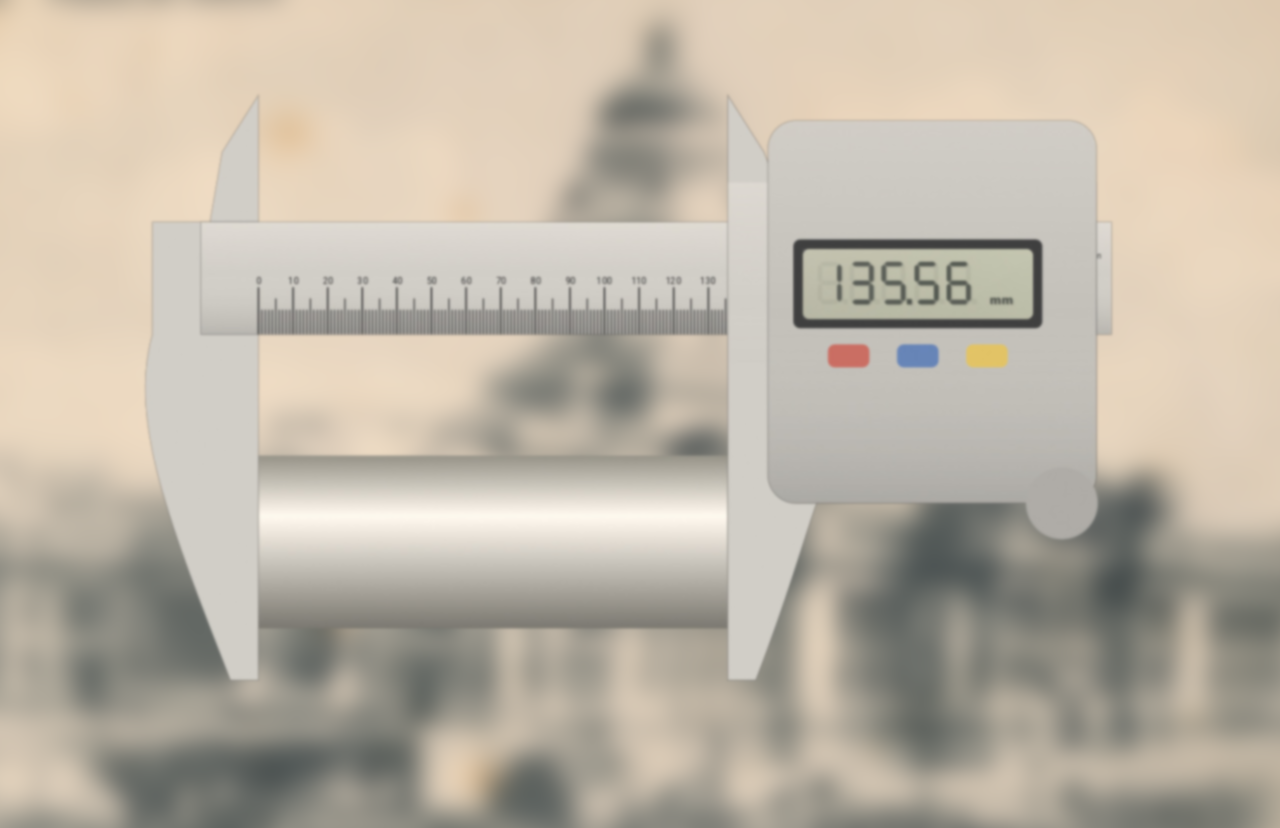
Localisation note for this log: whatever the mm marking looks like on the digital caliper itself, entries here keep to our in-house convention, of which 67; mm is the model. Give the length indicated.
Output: 135.56; mm
